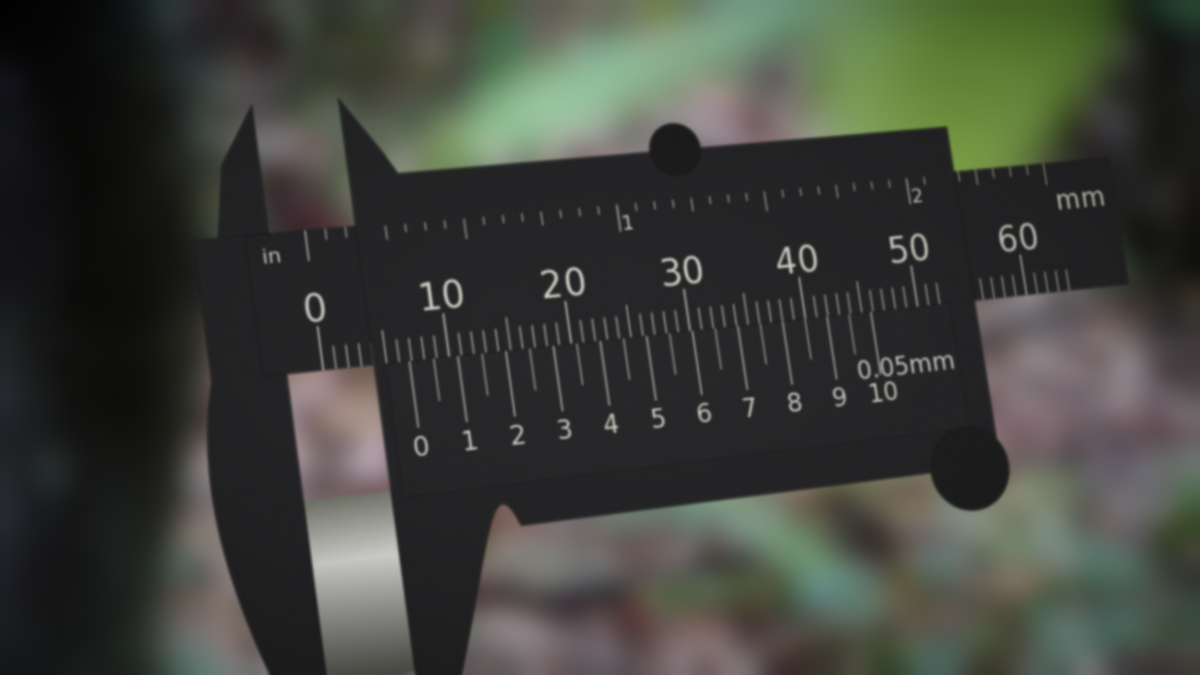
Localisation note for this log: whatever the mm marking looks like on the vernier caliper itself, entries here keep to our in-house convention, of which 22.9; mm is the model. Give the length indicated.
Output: 6.8; mm
